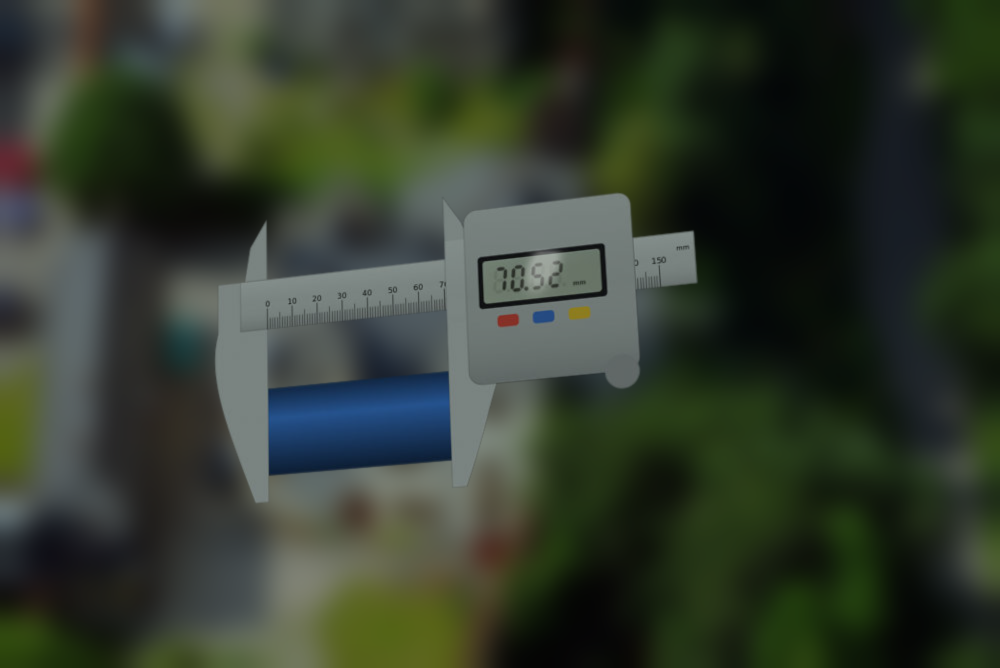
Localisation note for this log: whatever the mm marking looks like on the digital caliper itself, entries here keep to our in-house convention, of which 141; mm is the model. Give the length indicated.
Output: 70.52; mm
